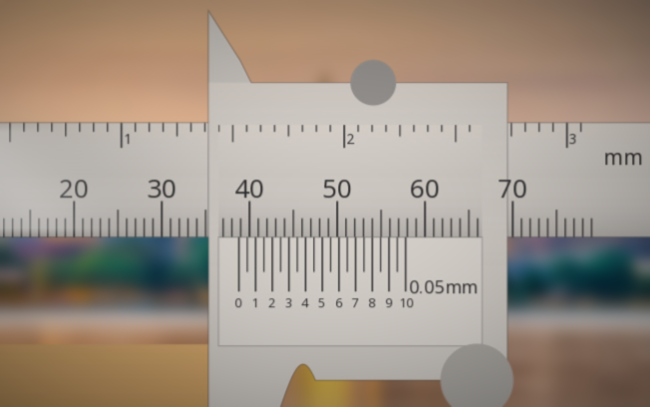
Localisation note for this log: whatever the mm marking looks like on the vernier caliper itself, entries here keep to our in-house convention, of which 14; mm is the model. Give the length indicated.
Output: 38.8; mm
